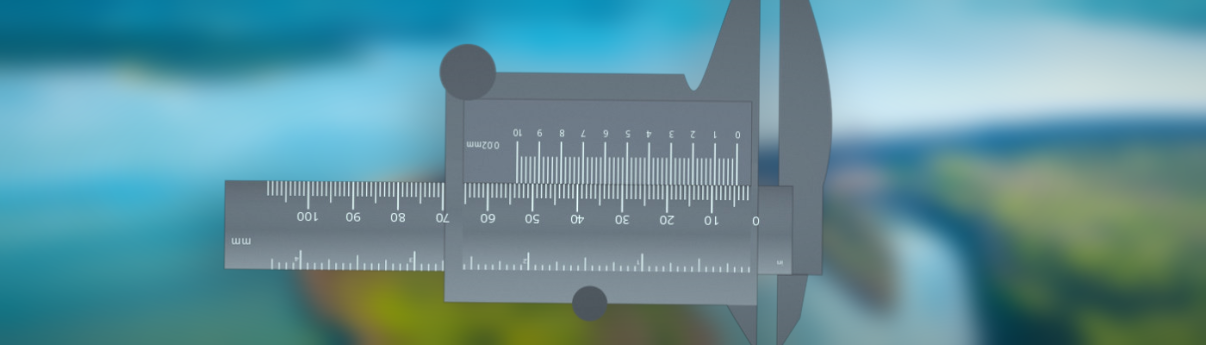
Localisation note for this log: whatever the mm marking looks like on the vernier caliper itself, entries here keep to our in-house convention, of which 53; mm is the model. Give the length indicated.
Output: 4.5; mm
